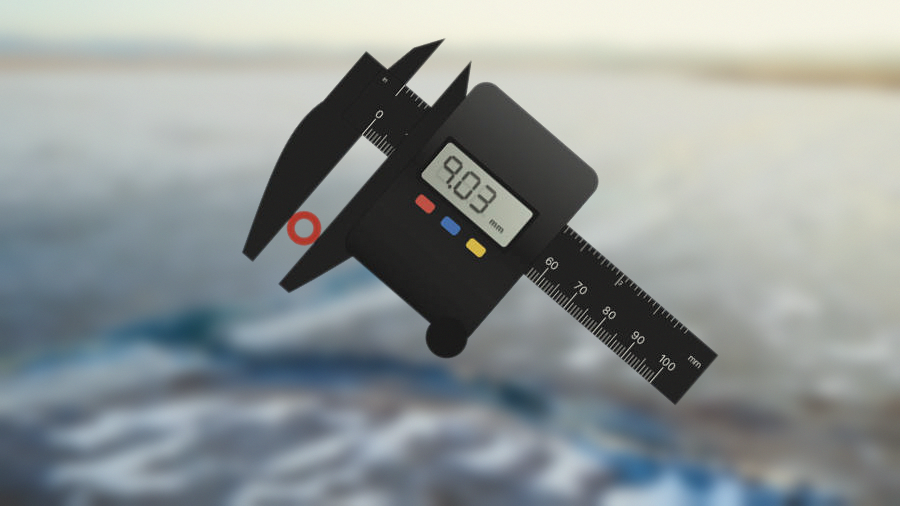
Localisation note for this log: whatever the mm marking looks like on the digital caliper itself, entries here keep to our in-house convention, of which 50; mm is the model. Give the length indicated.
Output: 9.03; mm
